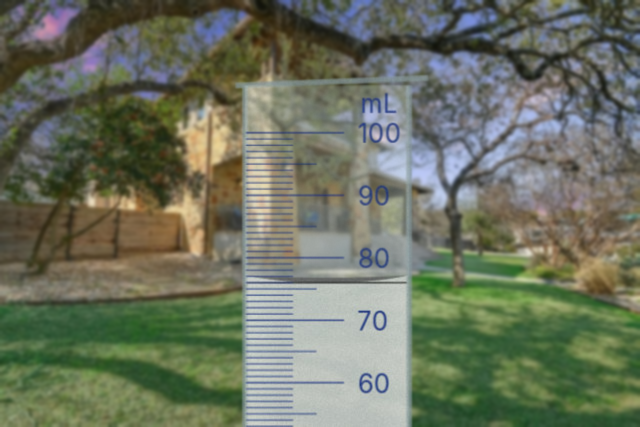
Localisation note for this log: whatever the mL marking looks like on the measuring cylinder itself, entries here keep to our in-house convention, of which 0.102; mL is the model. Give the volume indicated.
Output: 76; mL
